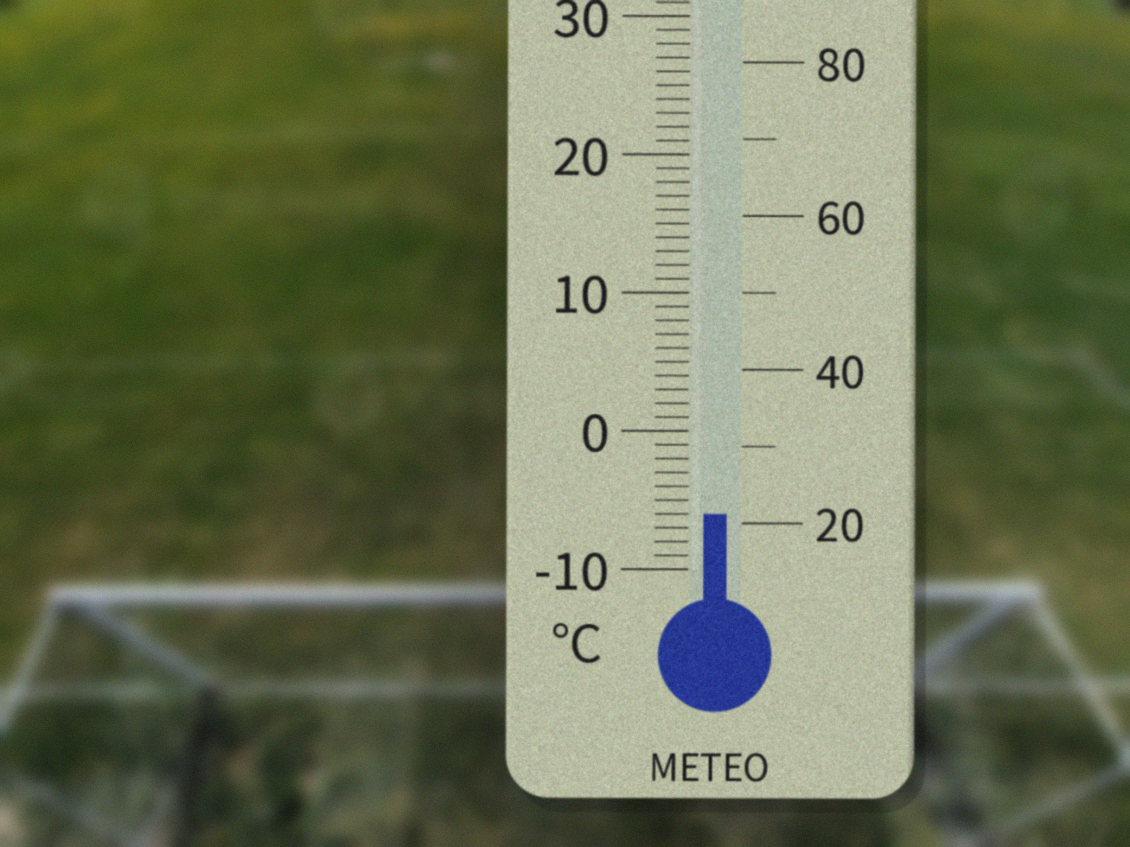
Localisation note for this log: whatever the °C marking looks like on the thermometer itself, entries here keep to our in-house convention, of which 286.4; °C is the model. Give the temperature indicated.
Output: -6; °C
